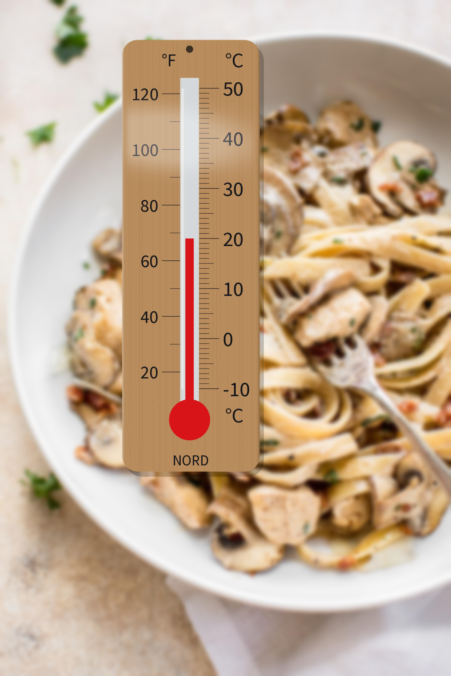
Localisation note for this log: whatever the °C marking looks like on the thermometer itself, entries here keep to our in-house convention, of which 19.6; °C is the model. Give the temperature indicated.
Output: 20; °C
